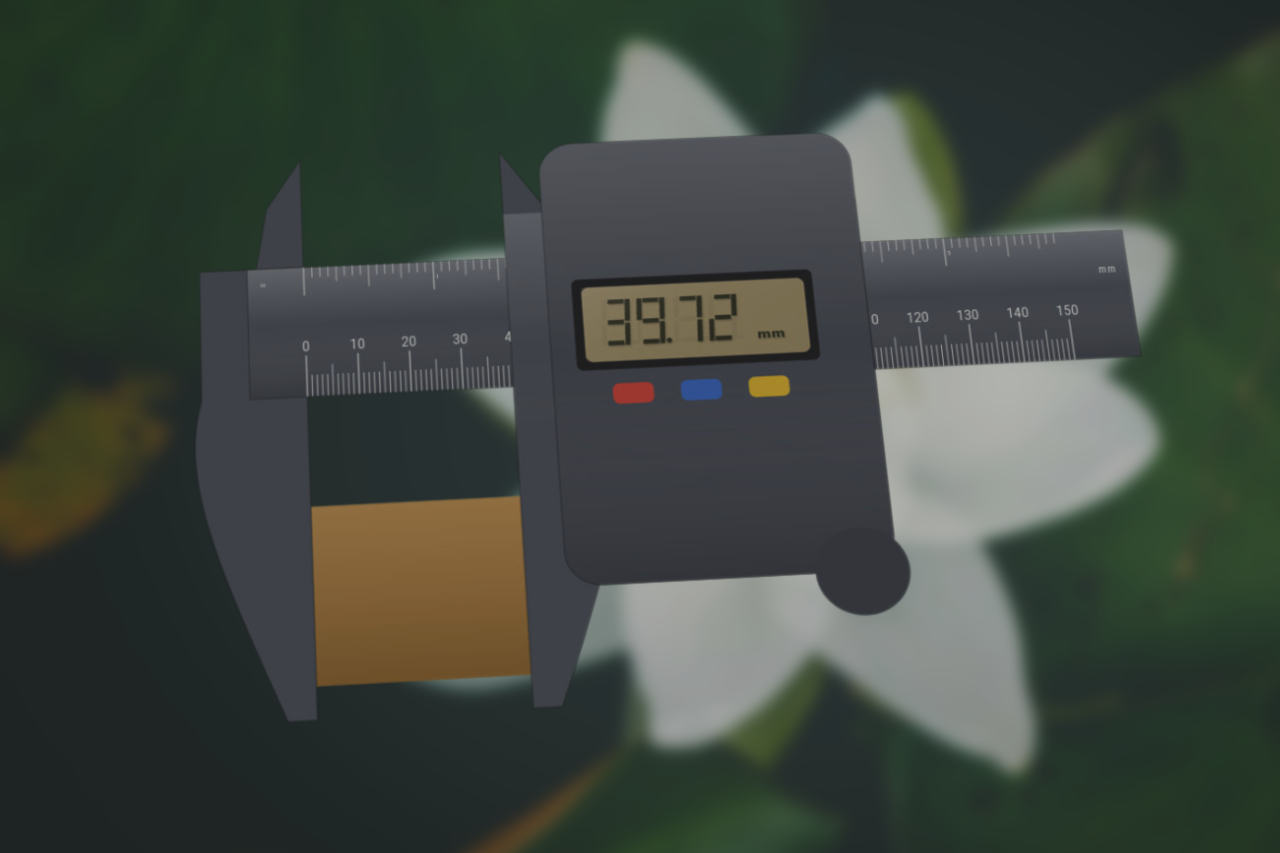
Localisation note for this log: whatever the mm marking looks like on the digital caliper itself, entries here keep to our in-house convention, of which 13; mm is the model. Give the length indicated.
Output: 39.72; mm
